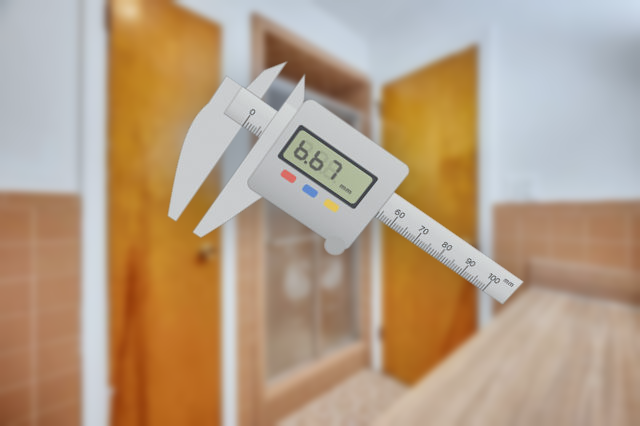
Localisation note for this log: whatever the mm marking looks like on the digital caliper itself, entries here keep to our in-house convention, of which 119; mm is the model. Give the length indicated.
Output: 6.67; mm
